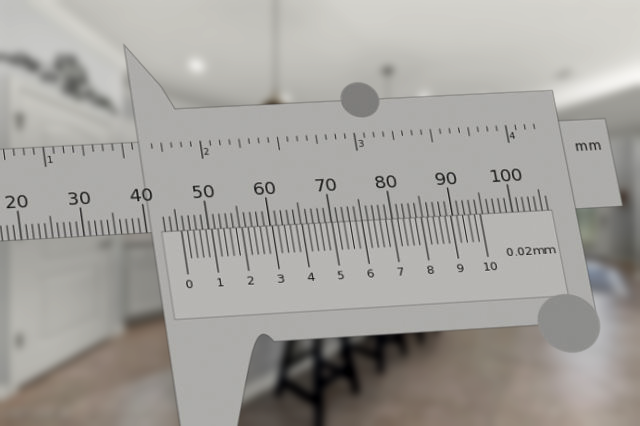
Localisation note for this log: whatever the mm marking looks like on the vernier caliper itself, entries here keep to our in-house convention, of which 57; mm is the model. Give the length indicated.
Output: 45.6; mm
